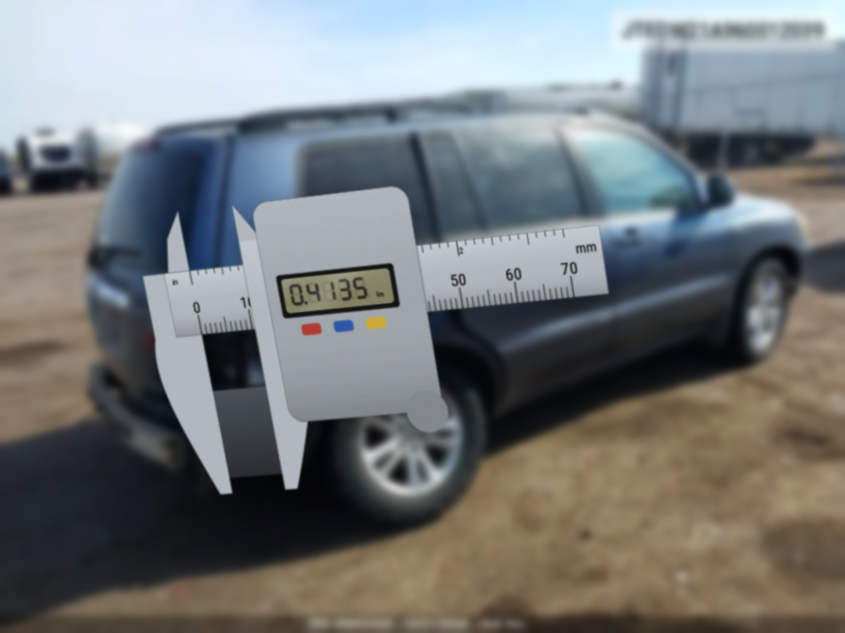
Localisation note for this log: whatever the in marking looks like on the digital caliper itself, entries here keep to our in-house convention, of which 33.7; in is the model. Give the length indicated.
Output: 0.4135; in
